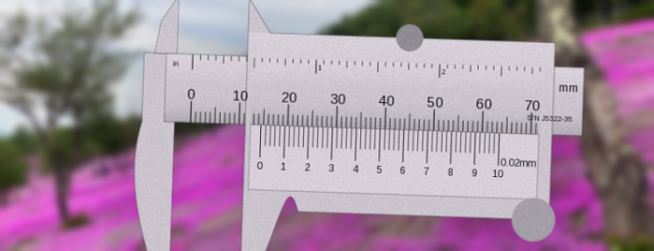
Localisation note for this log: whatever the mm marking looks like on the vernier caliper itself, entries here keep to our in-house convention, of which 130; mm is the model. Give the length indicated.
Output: 14.5; mm
